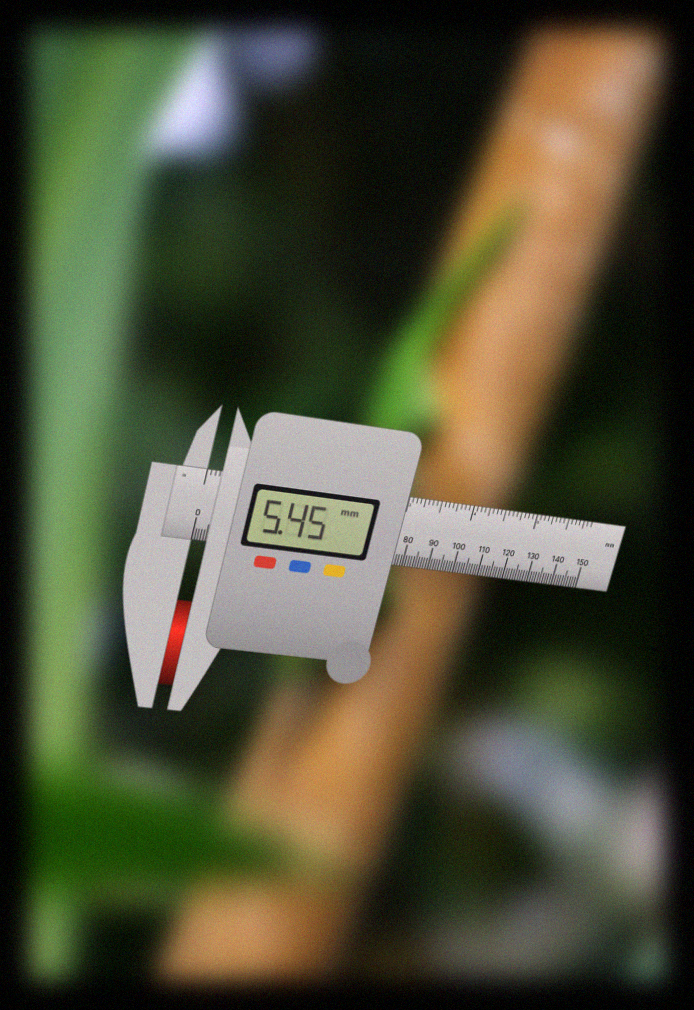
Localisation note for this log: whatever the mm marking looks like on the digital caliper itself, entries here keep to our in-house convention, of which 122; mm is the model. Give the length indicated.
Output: 5.45; mm
